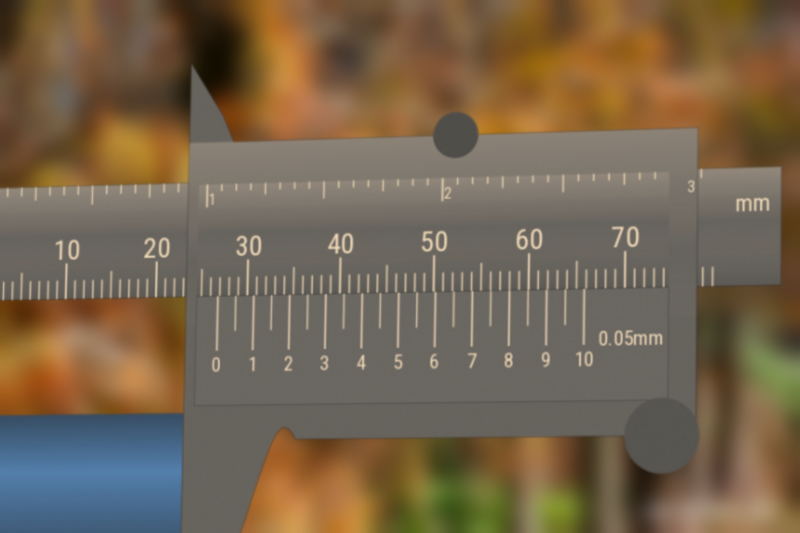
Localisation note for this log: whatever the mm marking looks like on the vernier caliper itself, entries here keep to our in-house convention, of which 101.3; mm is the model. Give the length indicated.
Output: 26.8; mm
